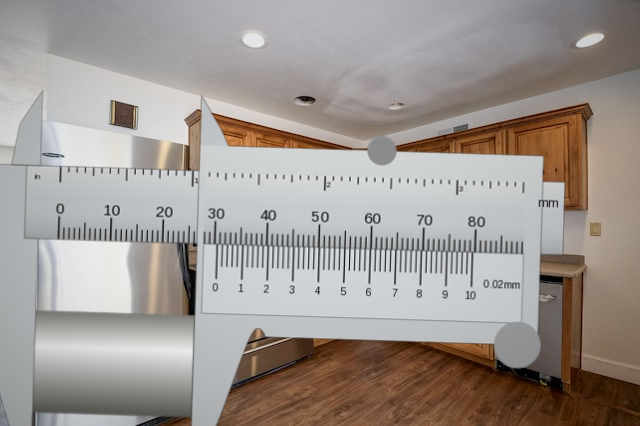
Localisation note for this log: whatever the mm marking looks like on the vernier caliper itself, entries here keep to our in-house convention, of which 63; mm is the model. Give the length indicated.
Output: 30.5; mm
